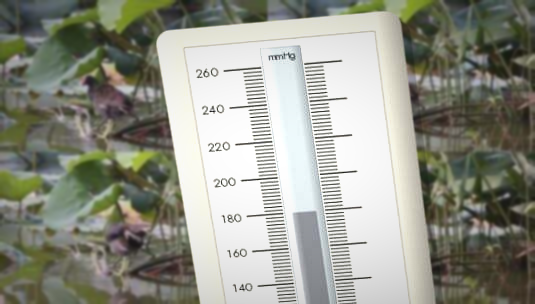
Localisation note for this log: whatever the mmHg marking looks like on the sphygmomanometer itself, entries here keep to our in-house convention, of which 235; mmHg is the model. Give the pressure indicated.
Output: 180; mmHg
